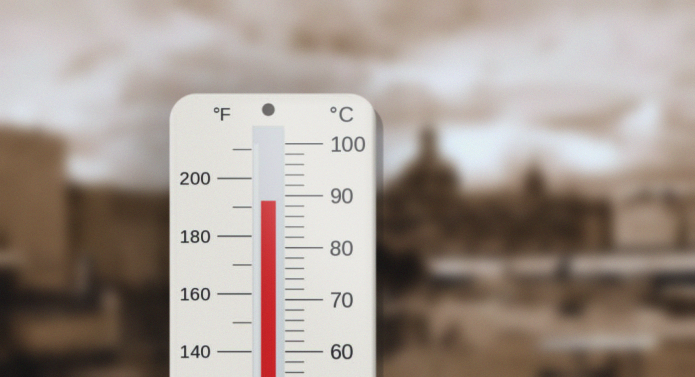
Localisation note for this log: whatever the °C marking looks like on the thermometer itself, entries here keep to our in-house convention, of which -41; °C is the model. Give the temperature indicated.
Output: 89; °C
